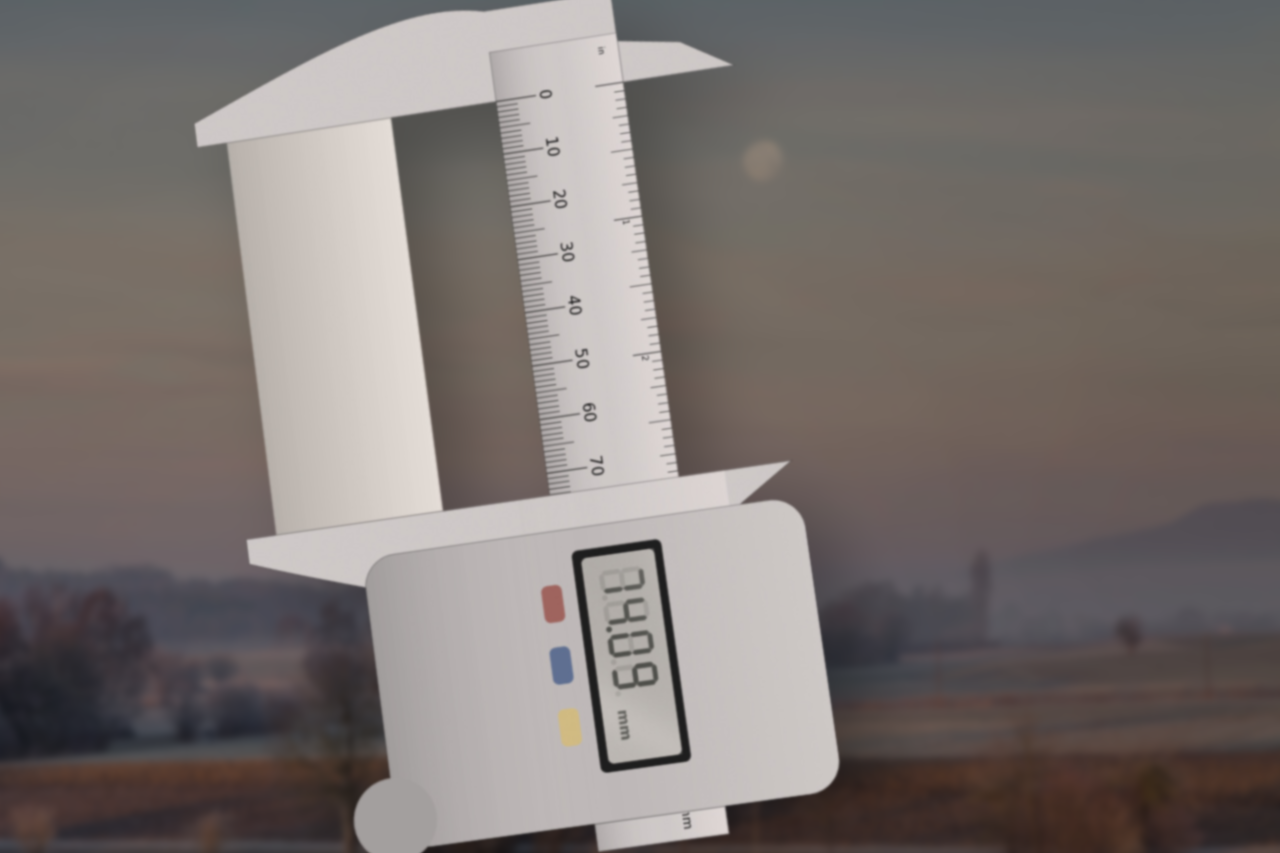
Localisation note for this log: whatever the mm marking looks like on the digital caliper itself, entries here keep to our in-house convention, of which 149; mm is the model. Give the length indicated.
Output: 74.09; mm
